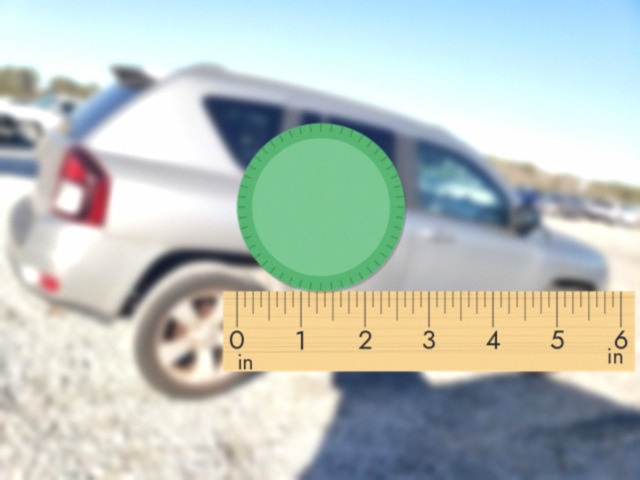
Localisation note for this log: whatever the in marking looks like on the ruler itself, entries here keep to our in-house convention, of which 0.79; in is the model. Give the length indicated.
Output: 2.625; in
